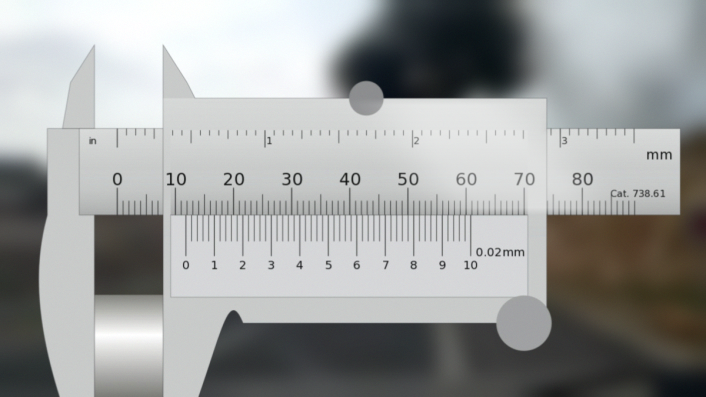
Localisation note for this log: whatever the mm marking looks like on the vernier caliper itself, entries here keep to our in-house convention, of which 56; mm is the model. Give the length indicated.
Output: 11.8; mm
